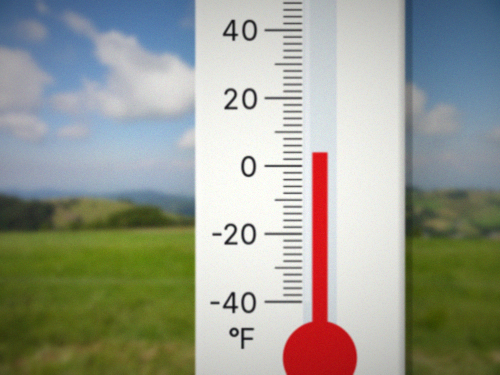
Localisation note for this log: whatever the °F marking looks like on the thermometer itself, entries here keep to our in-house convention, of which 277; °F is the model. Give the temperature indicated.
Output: 4; °F
